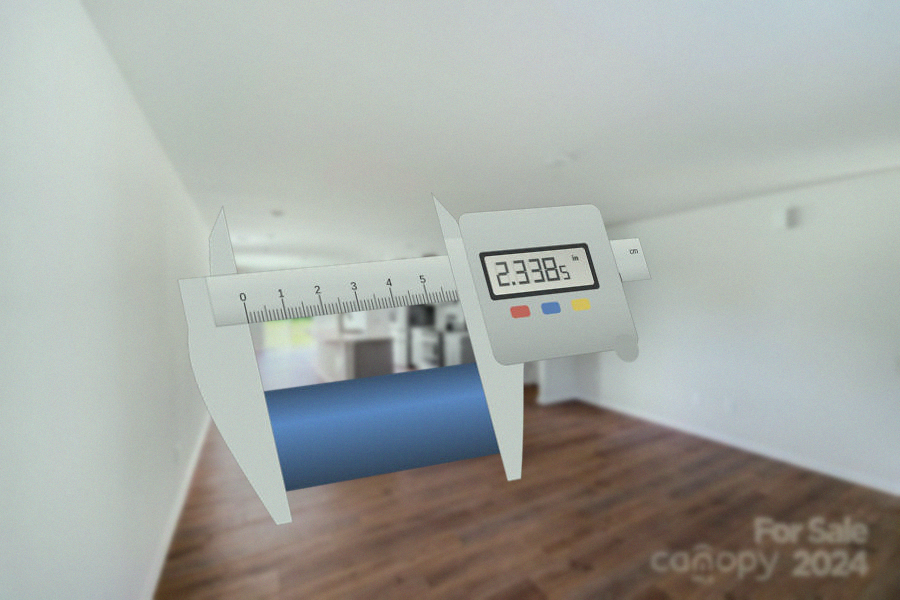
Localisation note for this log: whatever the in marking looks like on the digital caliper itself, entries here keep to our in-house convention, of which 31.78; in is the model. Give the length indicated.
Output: 2.3385; in
